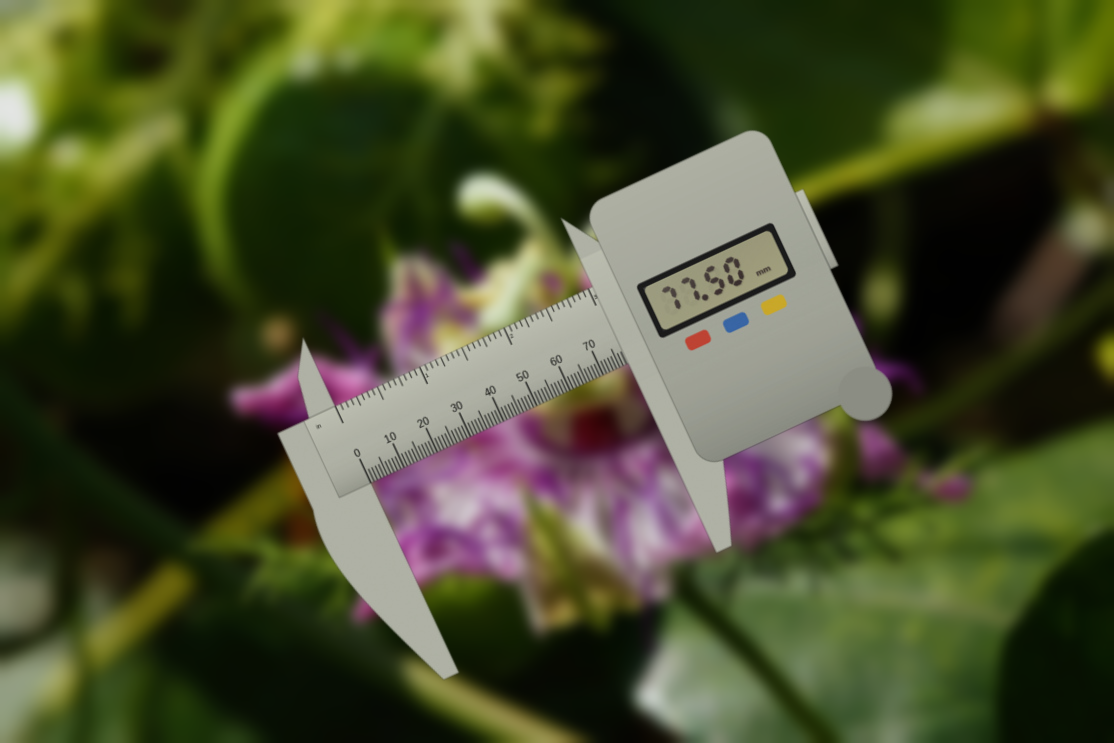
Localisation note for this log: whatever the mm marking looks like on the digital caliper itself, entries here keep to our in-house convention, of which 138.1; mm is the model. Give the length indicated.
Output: 77.50; mm
